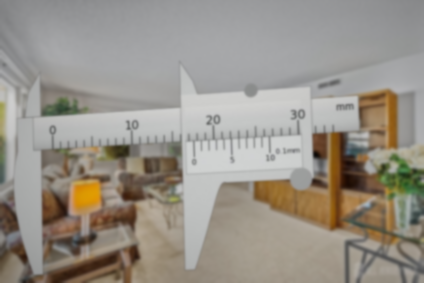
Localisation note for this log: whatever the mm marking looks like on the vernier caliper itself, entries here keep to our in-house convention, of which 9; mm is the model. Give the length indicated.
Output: 17.6; mm
